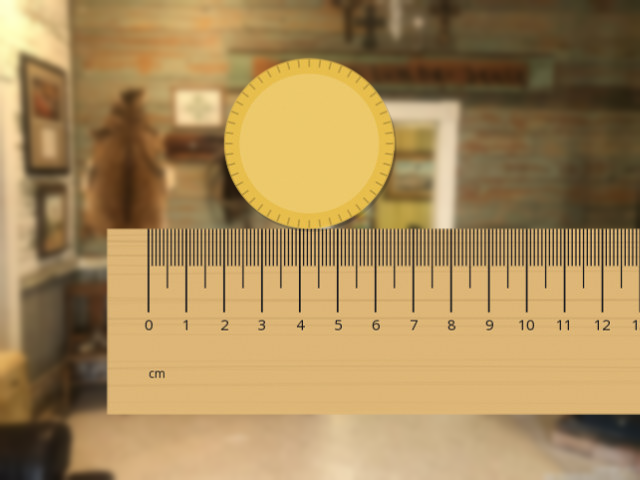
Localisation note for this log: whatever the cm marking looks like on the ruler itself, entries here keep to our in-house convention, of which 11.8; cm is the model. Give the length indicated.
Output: 4.5; cm
